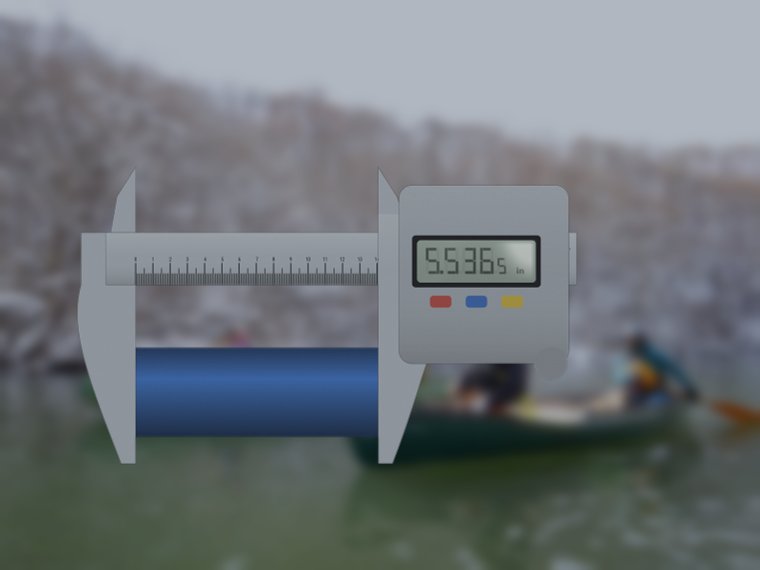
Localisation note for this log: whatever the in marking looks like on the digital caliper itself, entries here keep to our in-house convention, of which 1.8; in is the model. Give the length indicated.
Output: 5.5365; in
